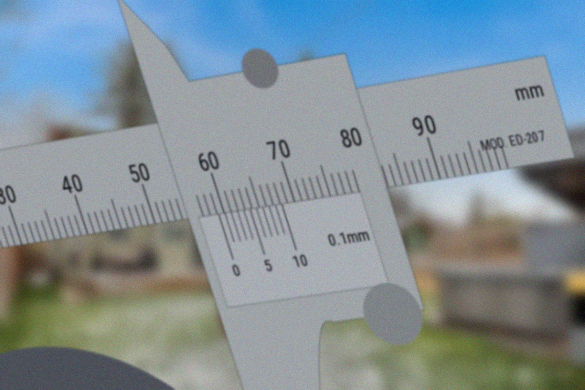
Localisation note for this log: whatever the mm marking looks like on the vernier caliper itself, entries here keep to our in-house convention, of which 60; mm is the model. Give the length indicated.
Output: 59.2; mm
